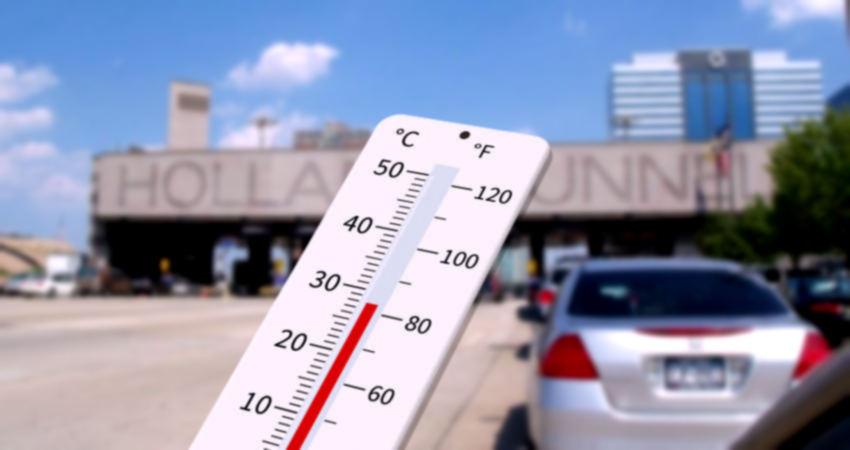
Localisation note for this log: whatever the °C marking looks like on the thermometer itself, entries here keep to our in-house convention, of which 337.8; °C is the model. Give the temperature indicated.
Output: 28; °C
